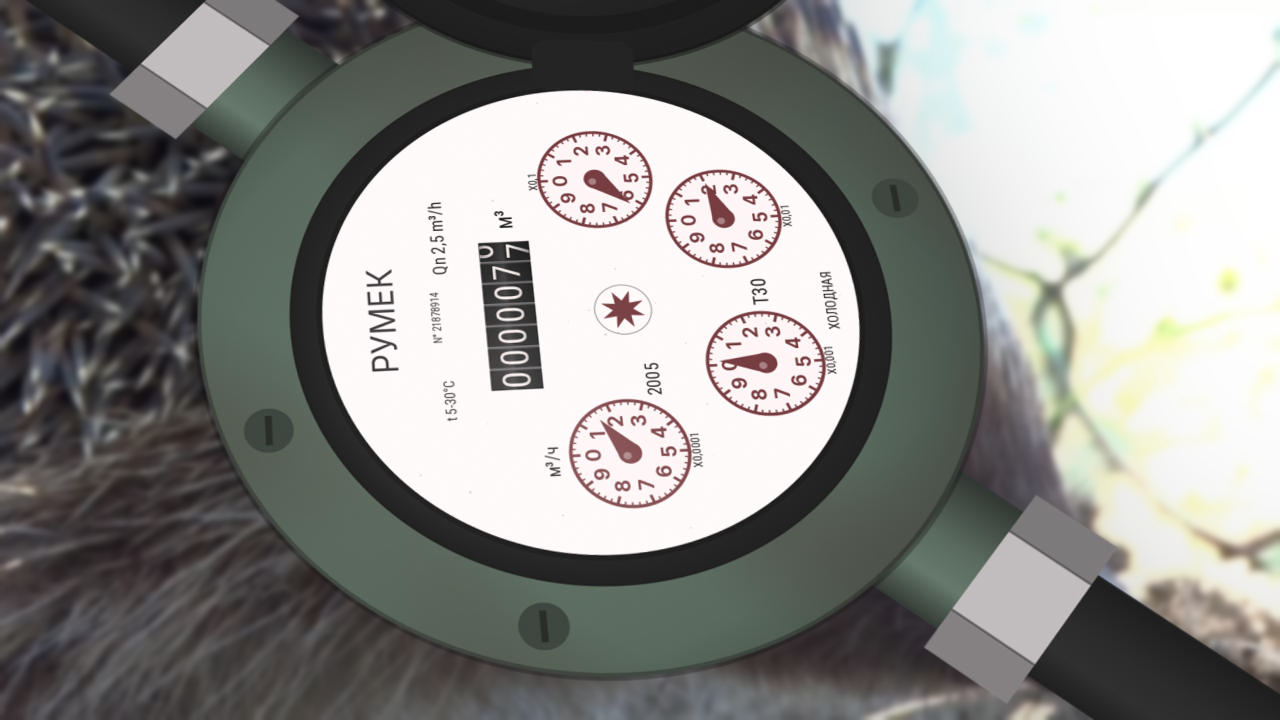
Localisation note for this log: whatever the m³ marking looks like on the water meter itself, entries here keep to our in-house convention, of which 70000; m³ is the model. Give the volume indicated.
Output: 76.6201; m³
